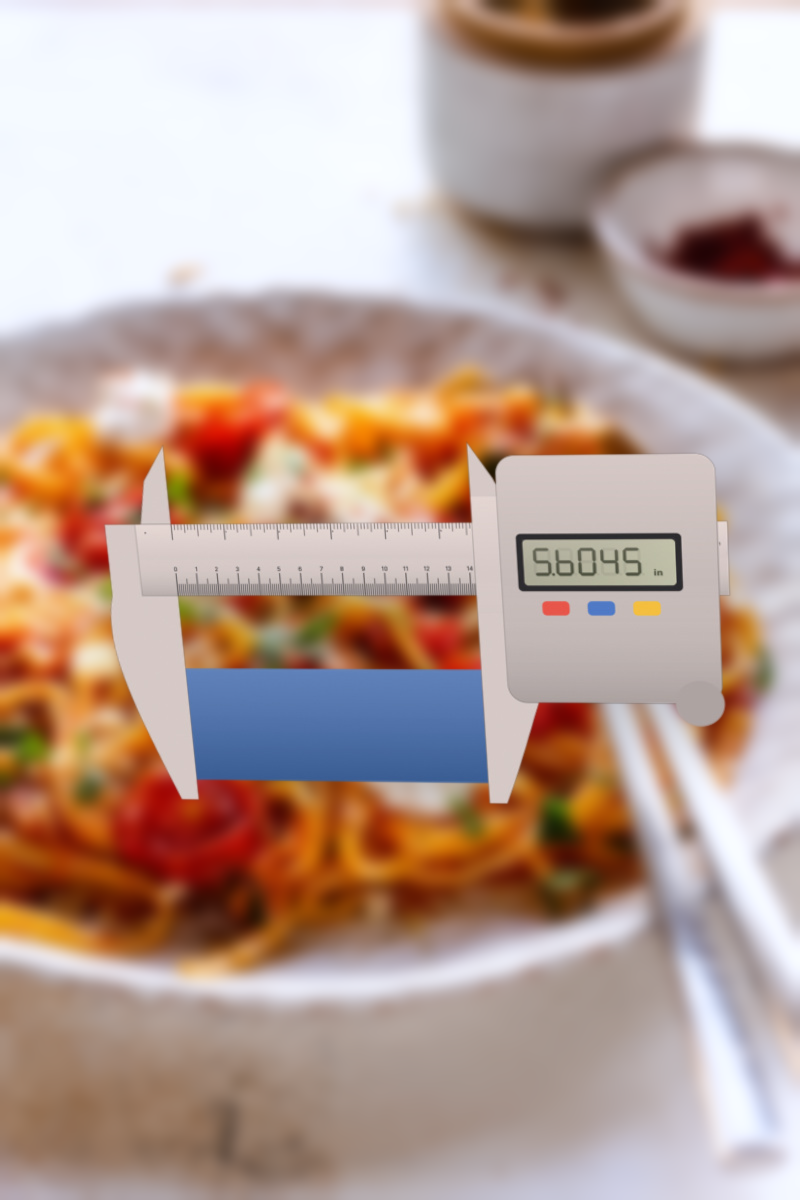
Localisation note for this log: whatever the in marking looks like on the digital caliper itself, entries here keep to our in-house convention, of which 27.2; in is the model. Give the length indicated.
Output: 5.6045; in
